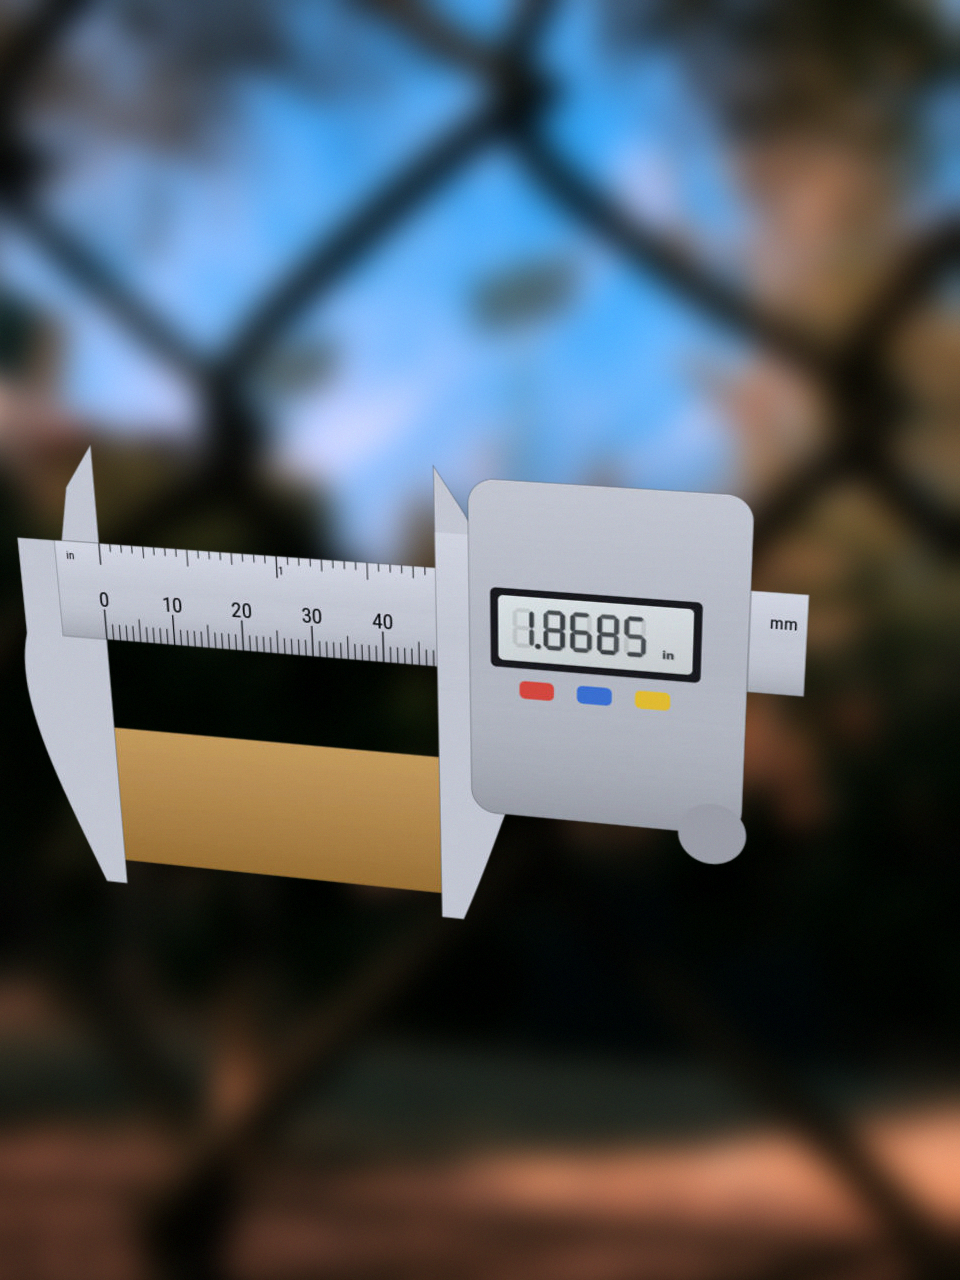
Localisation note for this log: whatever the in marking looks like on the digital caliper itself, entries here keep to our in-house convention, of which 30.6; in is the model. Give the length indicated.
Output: 1.8685; in
